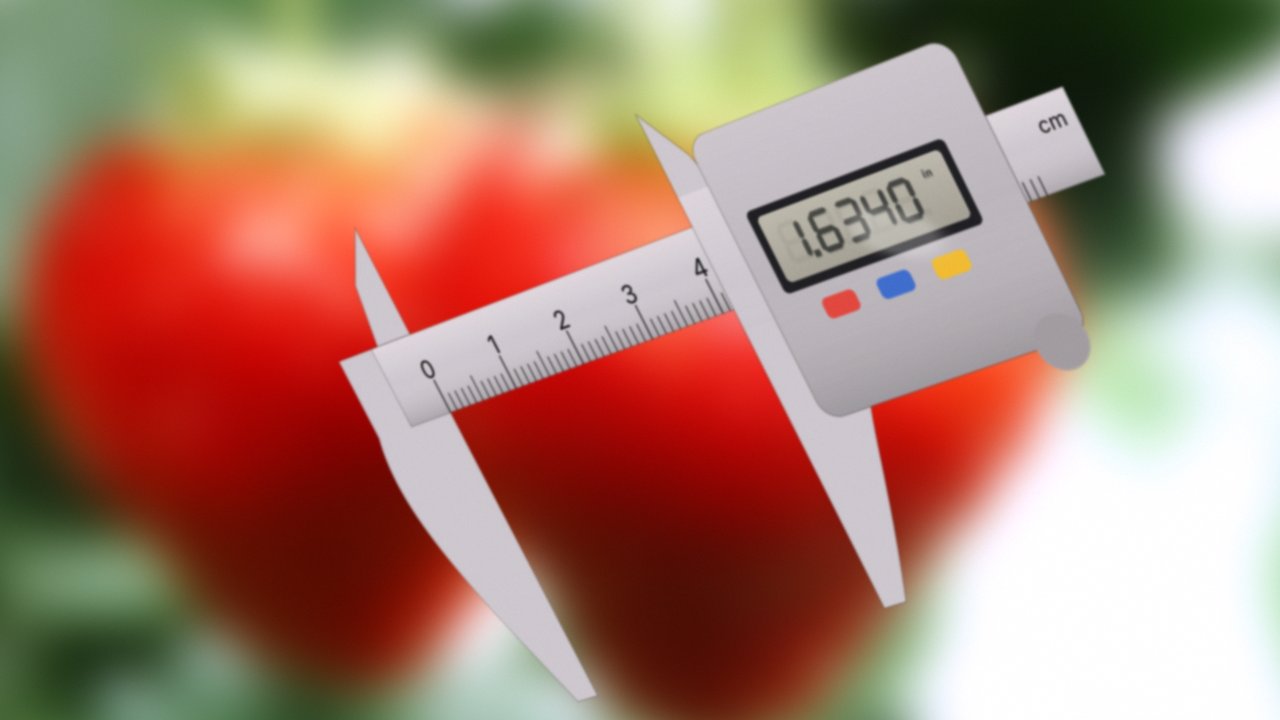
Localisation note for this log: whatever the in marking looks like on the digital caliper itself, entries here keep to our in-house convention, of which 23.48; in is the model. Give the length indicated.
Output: 1.6340; in
